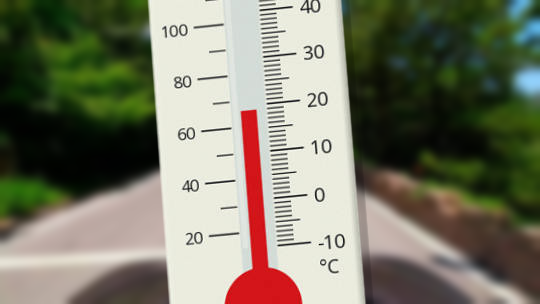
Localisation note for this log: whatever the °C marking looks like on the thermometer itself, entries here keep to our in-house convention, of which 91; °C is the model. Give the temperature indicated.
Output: 19; °C
